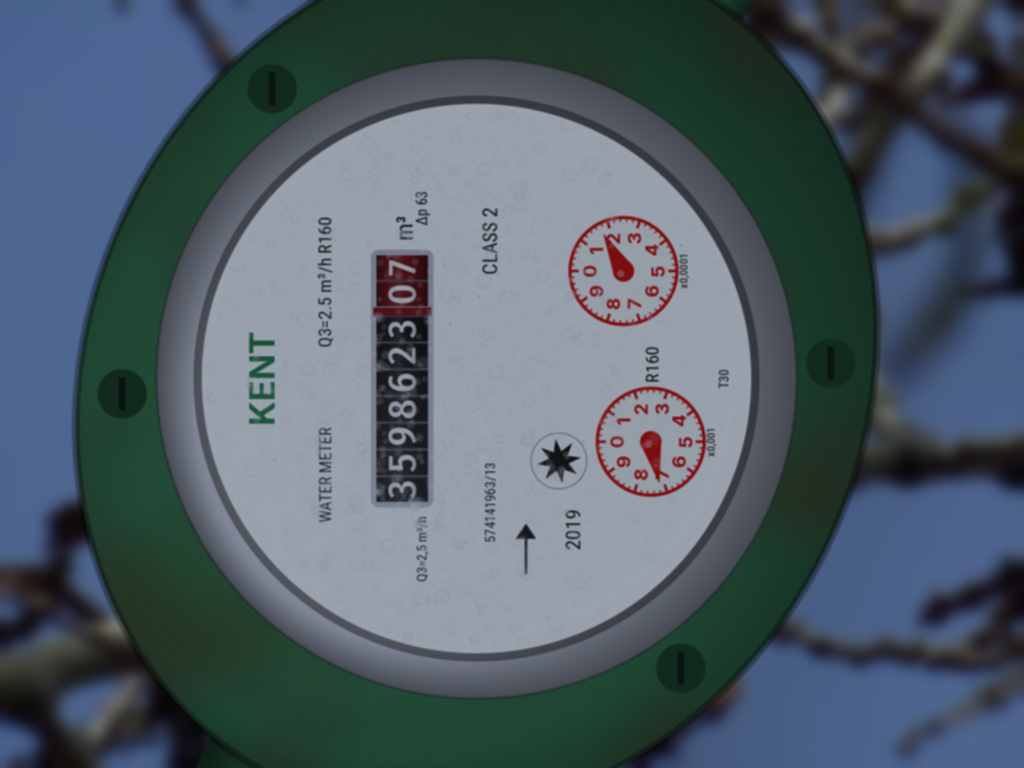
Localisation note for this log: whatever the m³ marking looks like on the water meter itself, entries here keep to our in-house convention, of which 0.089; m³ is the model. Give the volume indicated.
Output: 3598623.0771; m³
